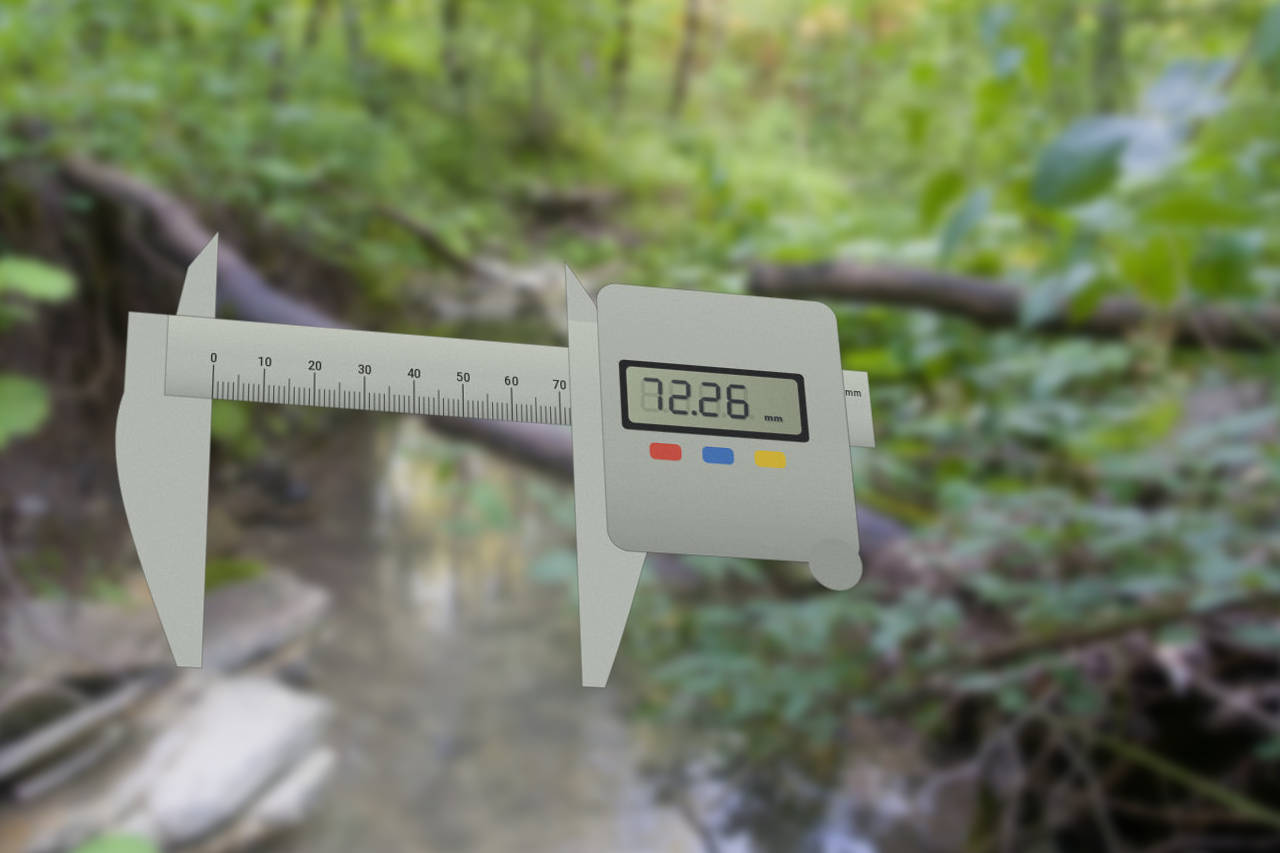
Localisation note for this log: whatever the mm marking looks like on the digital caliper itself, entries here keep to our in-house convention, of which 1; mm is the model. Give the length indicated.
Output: 72.26; mm
